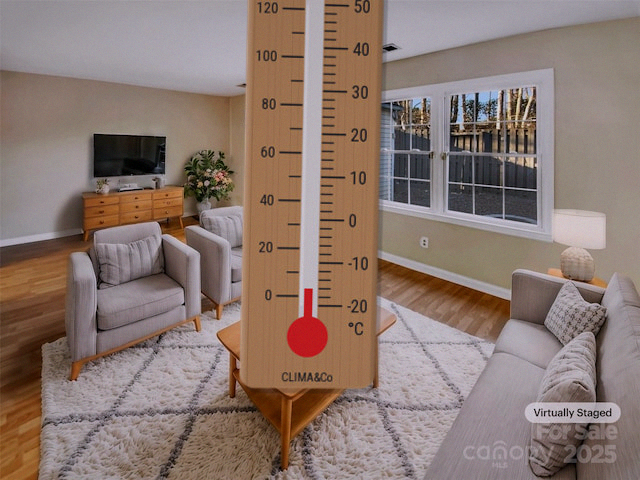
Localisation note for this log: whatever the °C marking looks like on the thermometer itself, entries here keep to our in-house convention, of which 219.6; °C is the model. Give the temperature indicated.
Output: -16; °C
